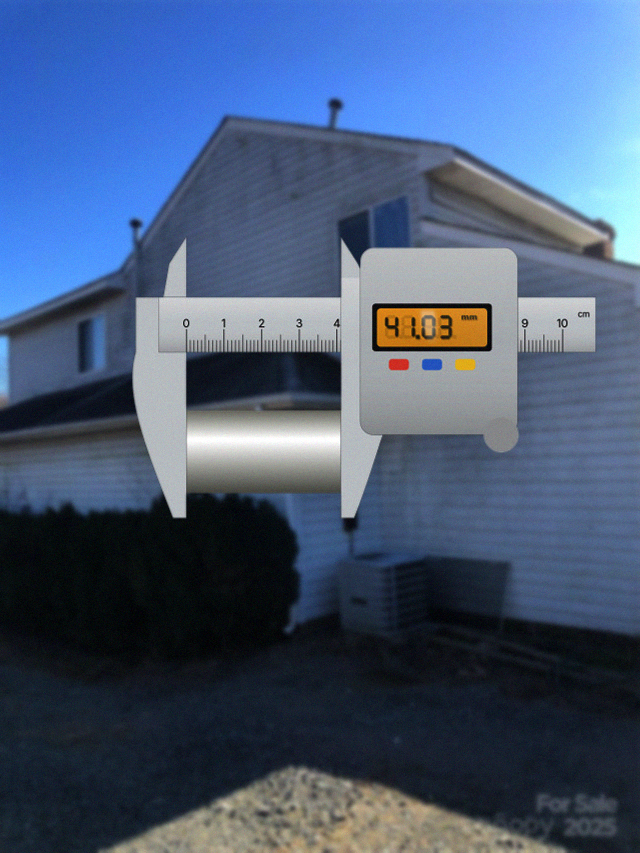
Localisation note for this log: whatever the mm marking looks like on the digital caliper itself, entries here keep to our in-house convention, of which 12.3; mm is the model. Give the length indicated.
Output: 41.03; mm
